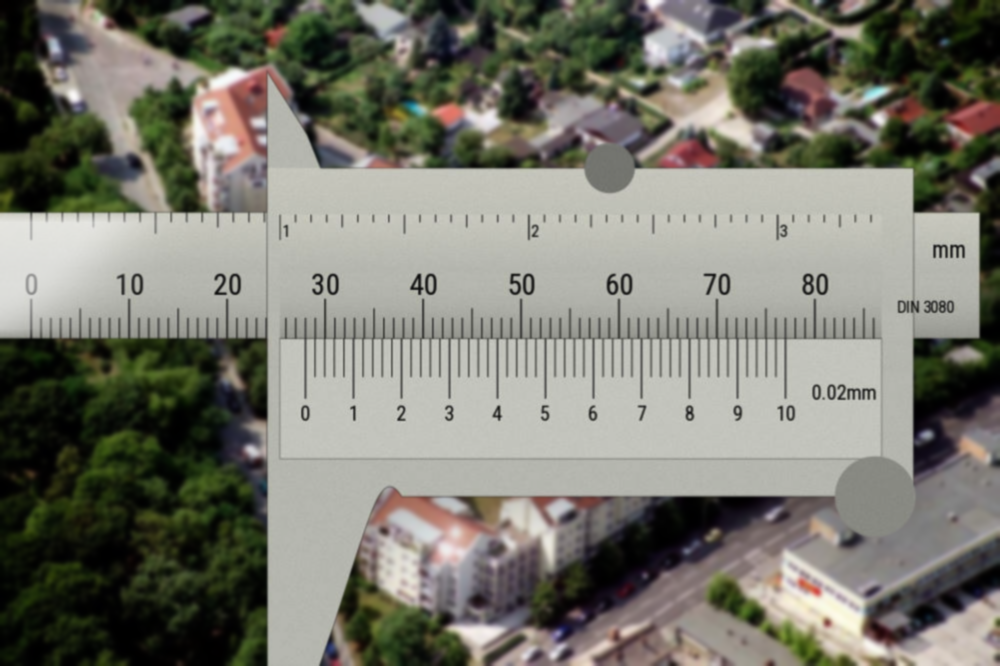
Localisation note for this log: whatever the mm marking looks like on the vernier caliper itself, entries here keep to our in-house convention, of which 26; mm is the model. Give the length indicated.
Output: 28.0; mm
